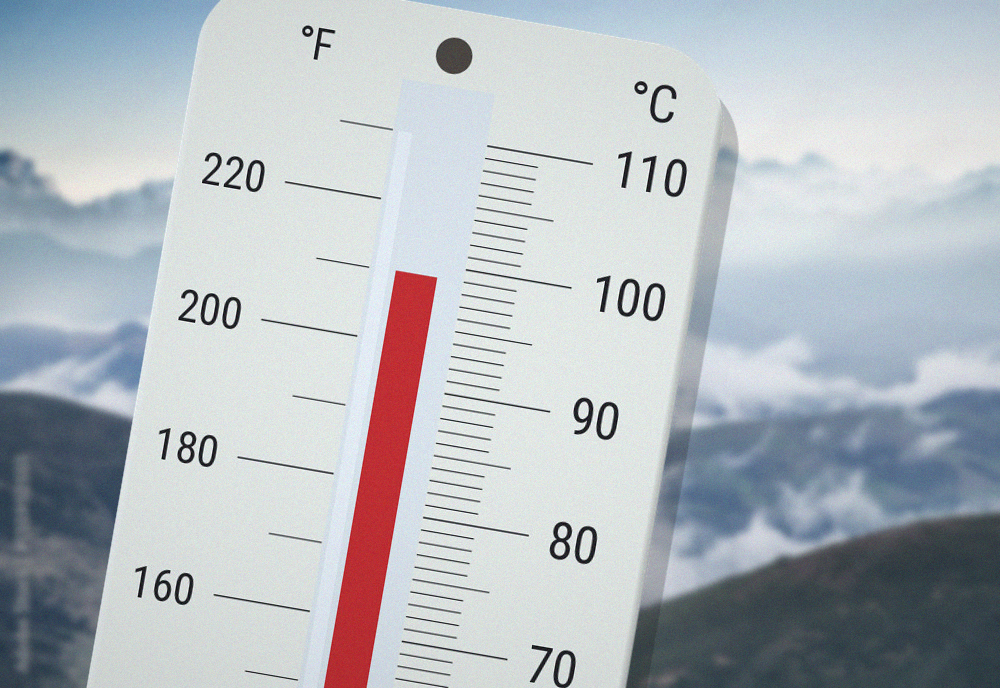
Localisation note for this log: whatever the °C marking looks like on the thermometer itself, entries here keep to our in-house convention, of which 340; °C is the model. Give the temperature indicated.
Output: 99; °C
